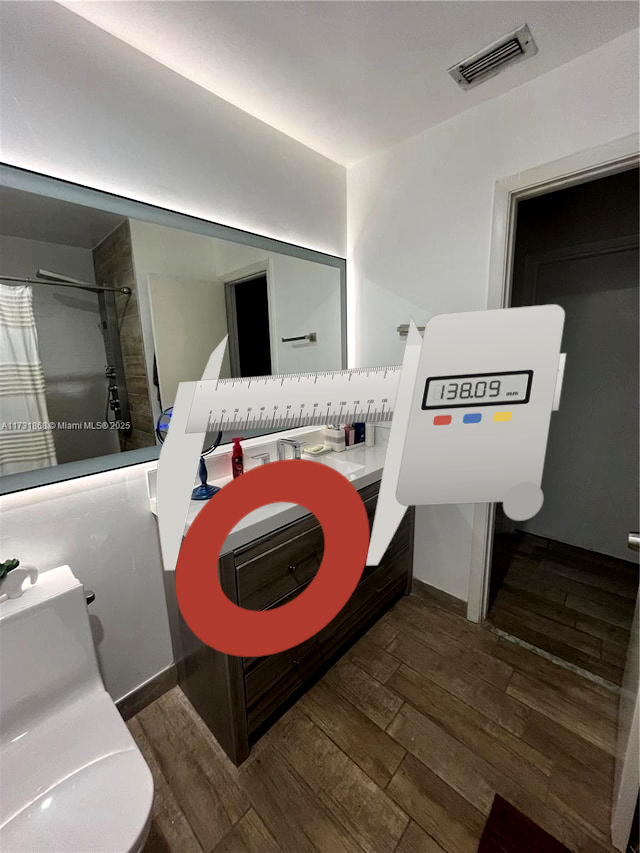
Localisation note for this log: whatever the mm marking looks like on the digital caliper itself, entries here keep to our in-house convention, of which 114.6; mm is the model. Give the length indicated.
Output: 138.09; mm
